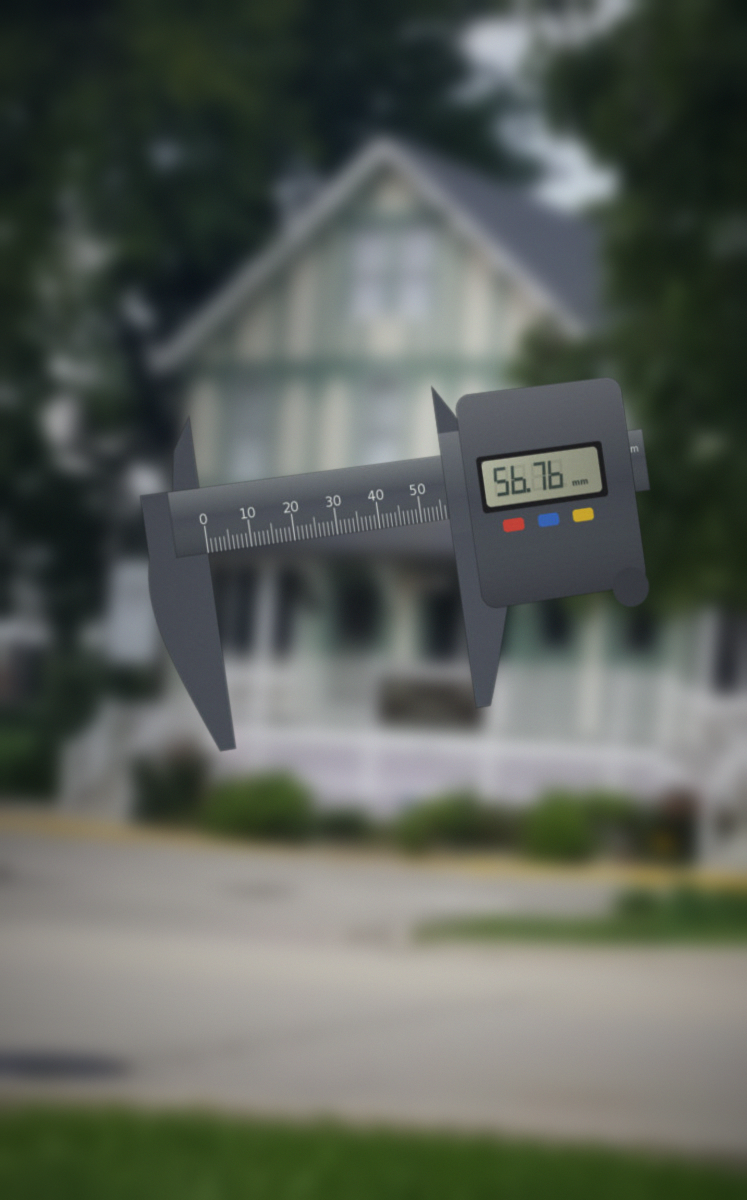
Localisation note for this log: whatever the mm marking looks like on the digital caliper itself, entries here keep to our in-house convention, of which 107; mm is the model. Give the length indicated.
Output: 56.76; mm
